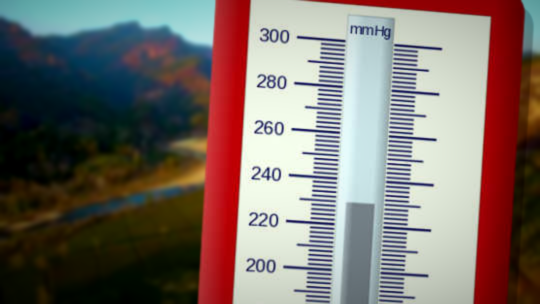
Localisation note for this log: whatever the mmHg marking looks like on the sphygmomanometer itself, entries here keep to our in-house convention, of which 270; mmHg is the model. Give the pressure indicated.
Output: 230; mmHg
